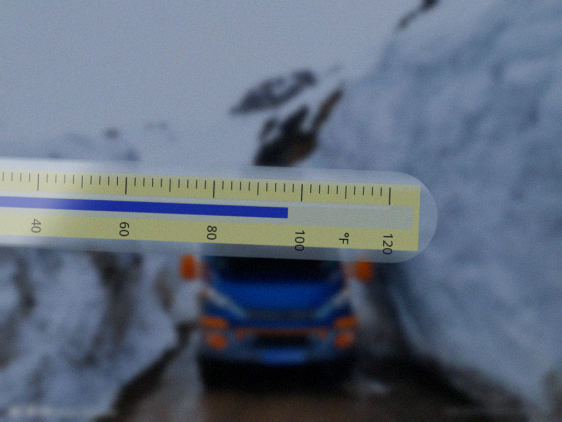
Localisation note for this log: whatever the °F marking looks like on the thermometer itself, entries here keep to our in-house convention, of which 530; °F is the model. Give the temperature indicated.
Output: 97; °F
